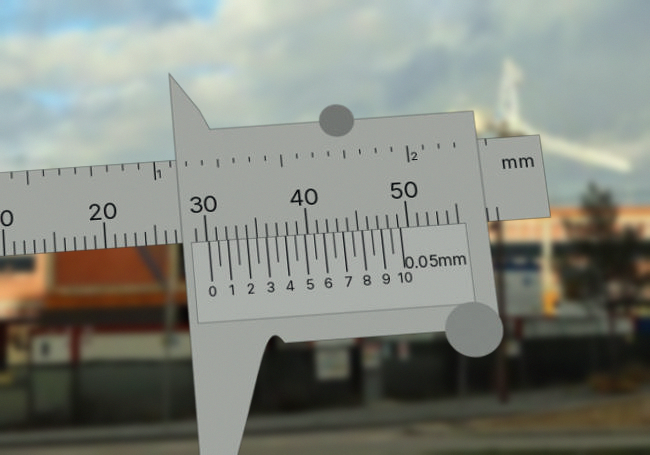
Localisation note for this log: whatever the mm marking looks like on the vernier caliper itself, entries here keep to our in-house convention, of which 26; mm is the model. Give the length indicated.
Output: 30.2; mm
